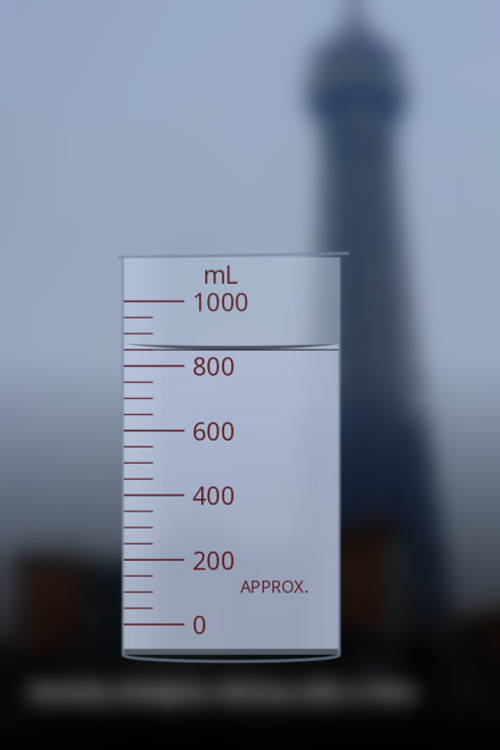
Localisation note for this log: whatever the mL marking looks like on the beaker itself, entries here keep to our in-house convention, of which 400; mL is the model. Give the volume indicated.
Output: 850; mL
